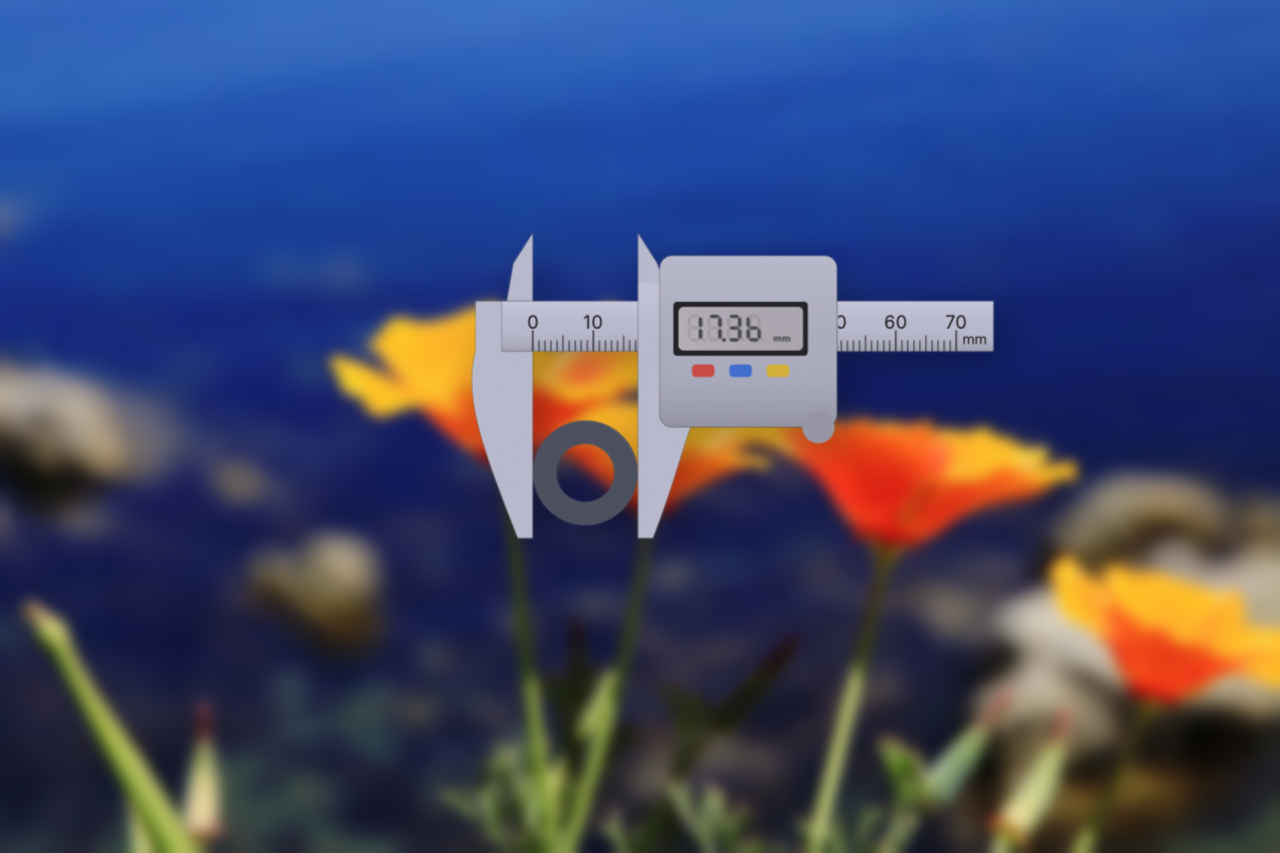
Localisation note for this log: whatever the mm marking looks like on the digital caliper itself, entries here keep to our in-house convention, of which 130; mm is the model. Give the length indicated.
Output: 17.36; mm
